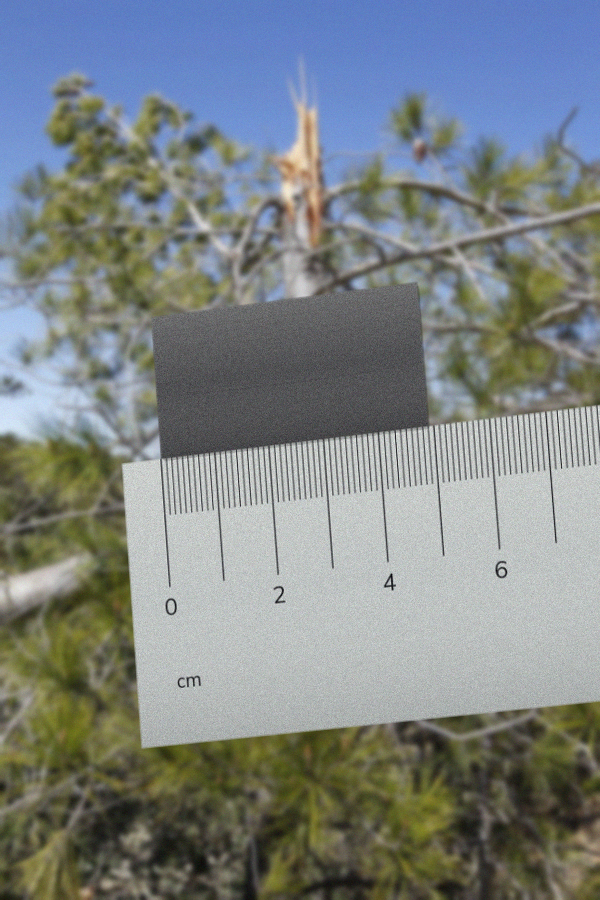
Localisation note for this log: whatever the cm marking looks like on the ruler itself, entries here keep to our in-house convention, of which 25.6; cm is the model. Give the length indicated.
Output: 4.9; cm
